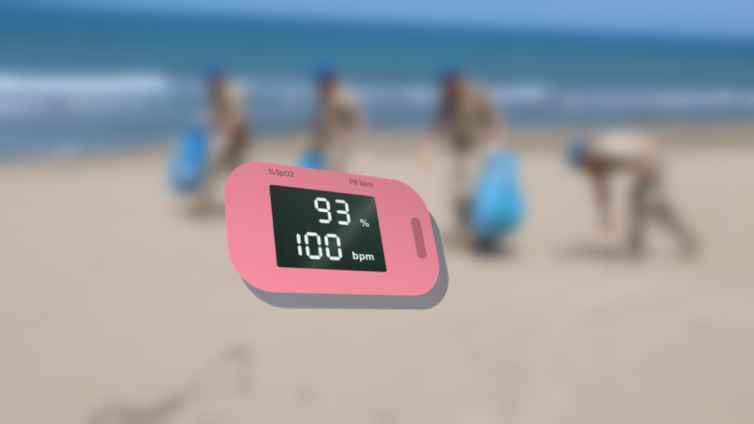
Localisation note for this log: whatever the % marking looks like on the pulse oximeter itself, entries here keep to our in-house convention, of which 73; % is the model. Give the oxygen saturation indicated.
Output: 93; %
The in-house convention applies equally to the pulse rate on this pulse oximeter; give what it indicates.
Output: 100; bpm
